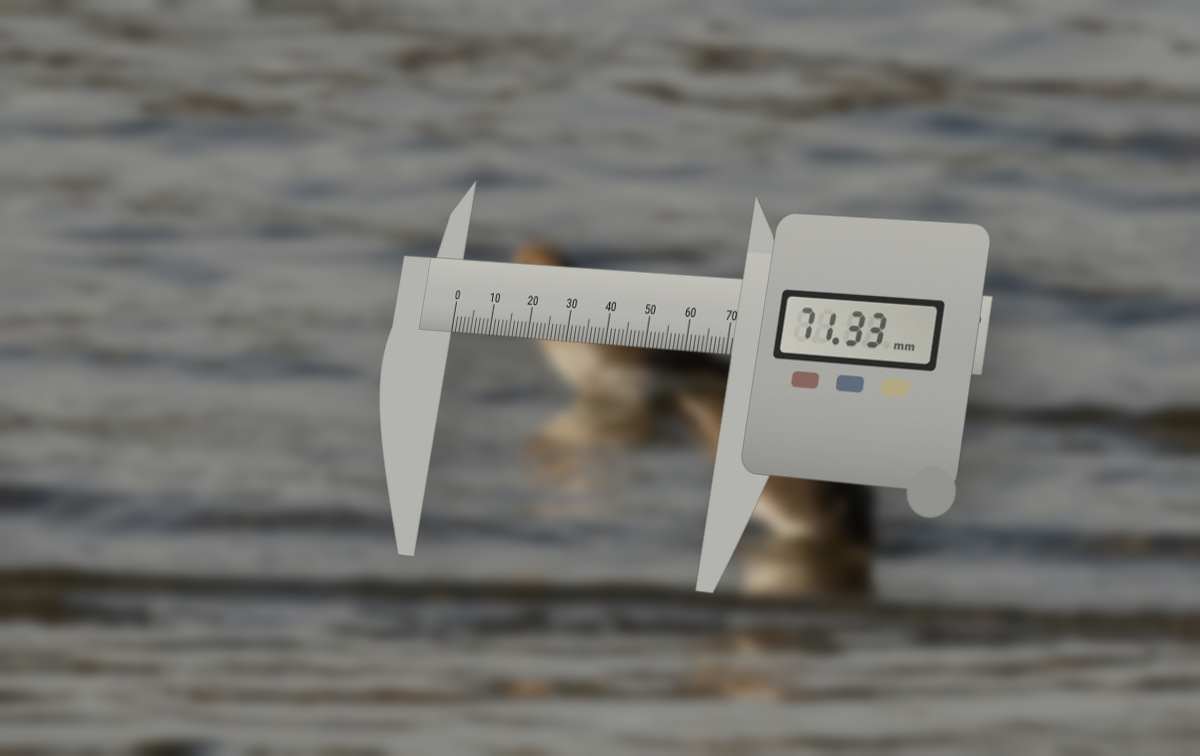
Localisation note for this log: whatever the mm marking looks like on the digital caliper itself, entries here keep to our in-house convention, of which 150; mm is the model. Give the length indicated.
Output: 71.33; mm
